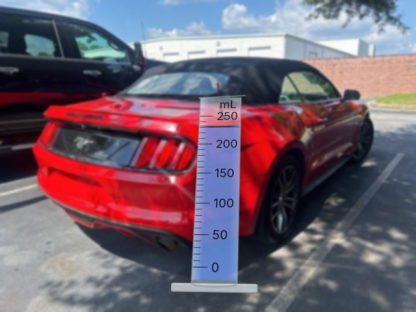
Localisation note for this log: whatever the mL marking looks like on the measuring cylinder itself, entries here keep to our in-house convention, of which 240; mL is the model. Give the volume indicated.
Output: 230; mL
